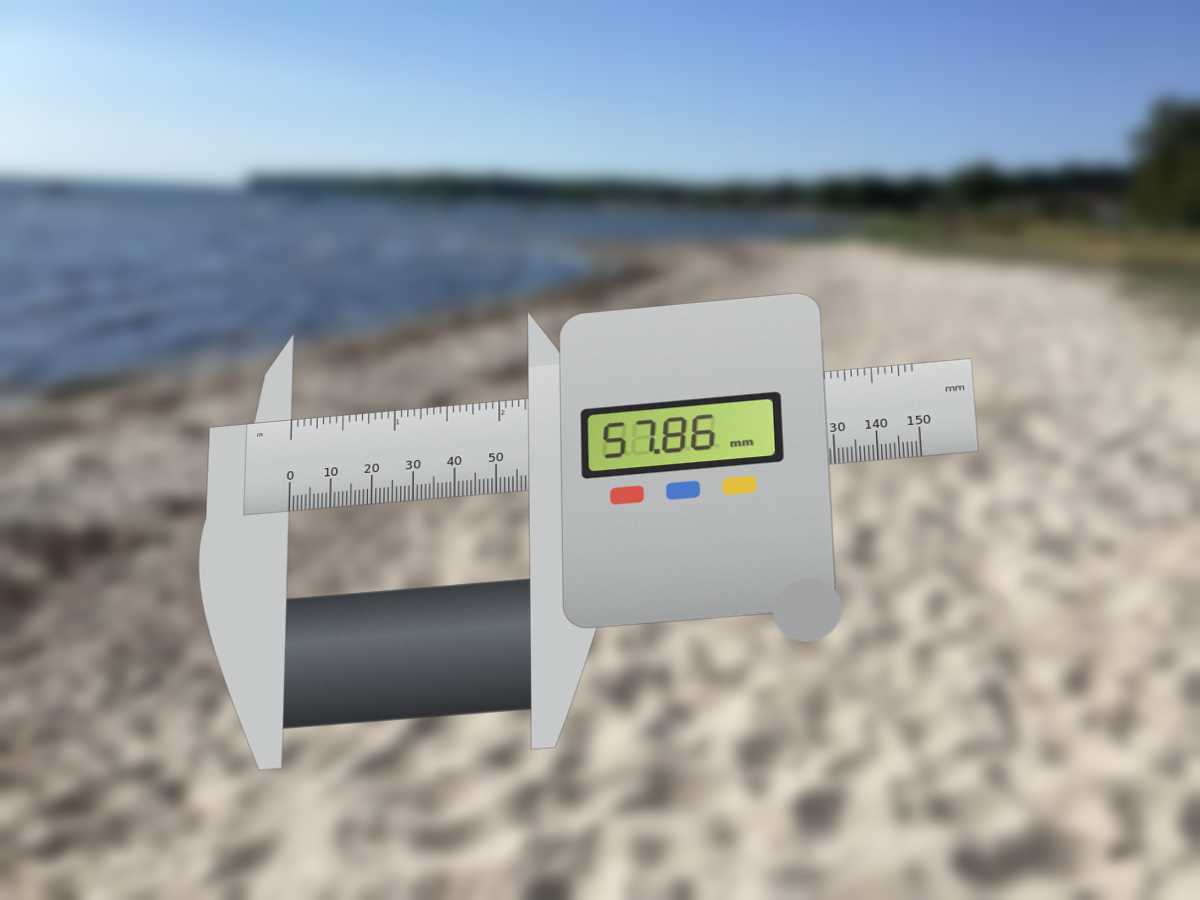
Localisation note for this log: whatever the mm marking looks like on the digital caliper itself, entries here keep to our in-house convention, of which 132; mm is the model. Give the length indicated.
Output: 57.86; mm
